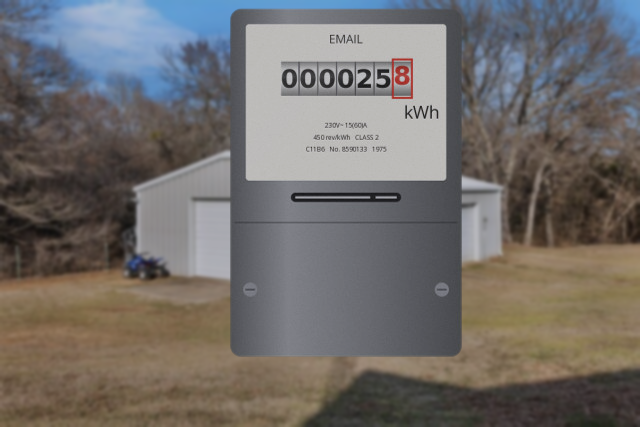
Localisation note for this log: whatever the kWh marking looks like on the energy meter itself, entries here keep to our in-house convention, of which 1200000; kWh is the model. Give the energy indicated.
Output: 25.8; kWh
